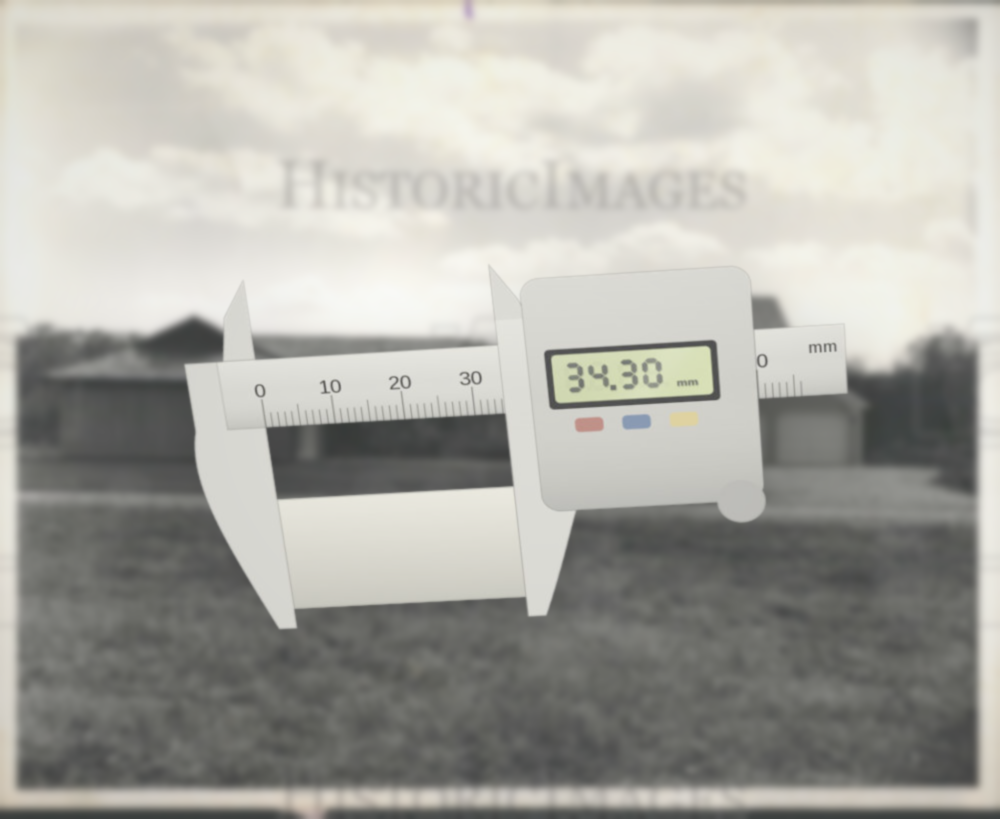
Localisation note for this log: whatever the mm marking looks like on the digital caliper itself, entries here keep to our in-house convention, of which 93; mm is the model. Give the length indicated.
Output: 34.30; mm
